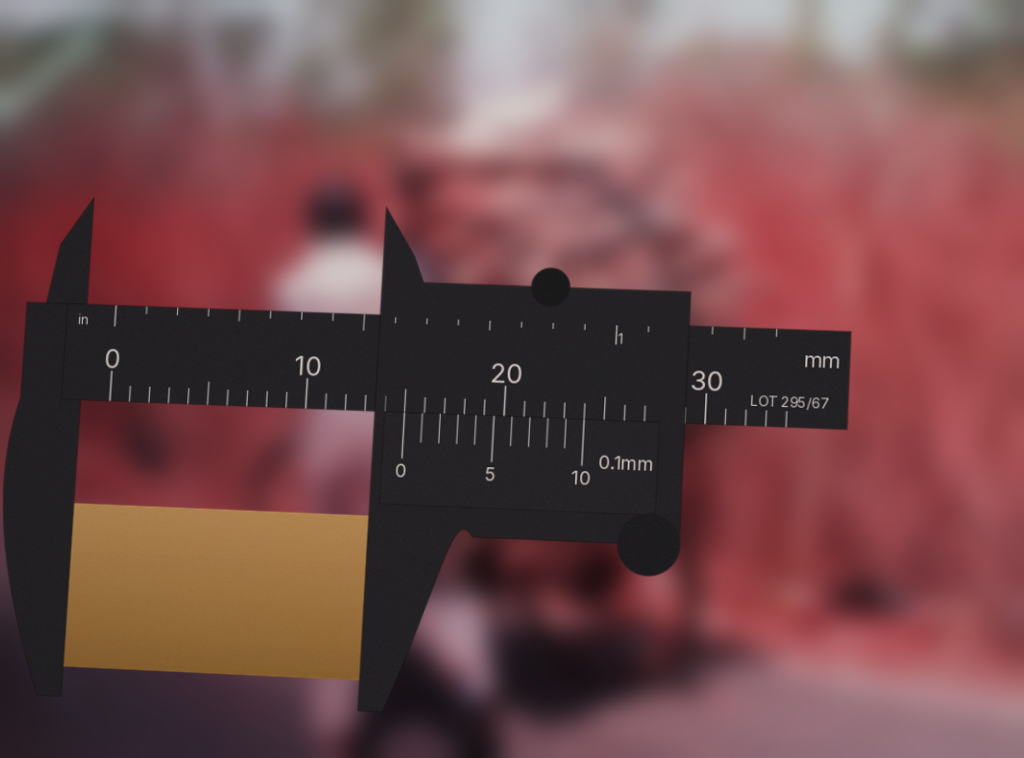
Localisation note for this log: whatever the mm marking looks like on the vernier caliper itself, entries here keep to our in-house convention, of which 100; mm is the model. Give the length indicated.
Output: 15.0; mm
